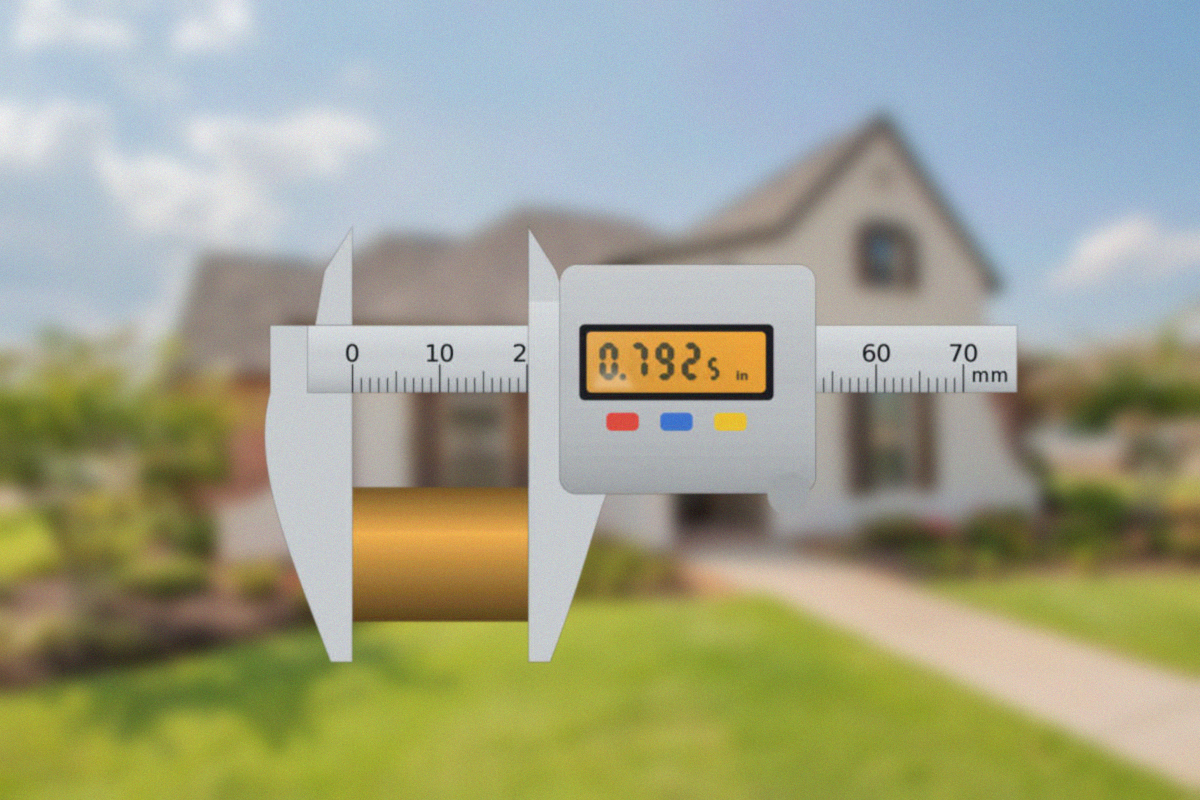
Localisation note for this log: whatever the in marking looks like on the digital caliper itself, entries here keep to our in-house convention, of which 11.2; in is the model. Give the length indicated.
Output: 0.7925; in
